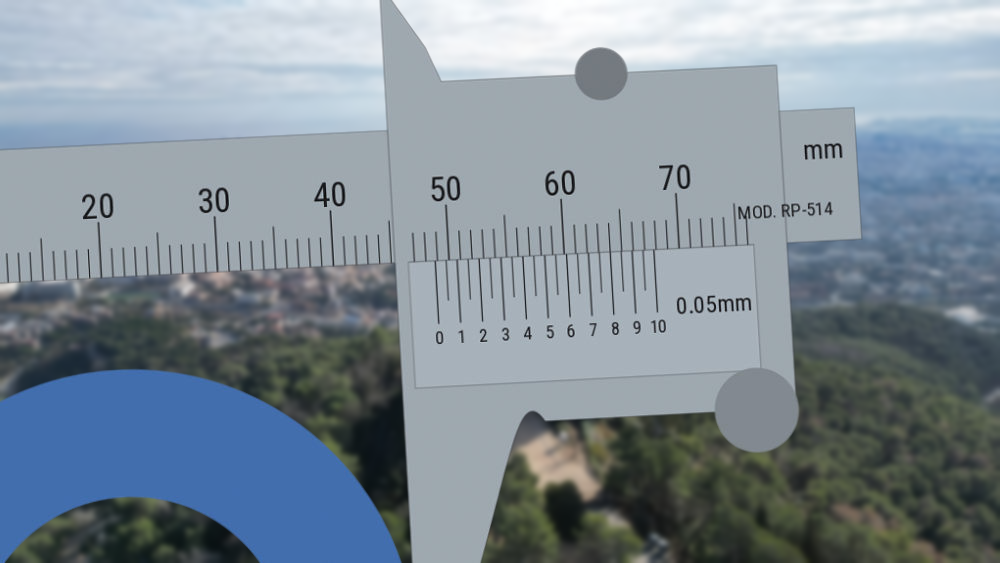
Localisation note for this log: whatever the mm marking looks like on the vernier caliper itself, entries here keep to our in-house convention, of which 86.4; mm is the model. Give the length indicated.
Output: 48.8; mm
